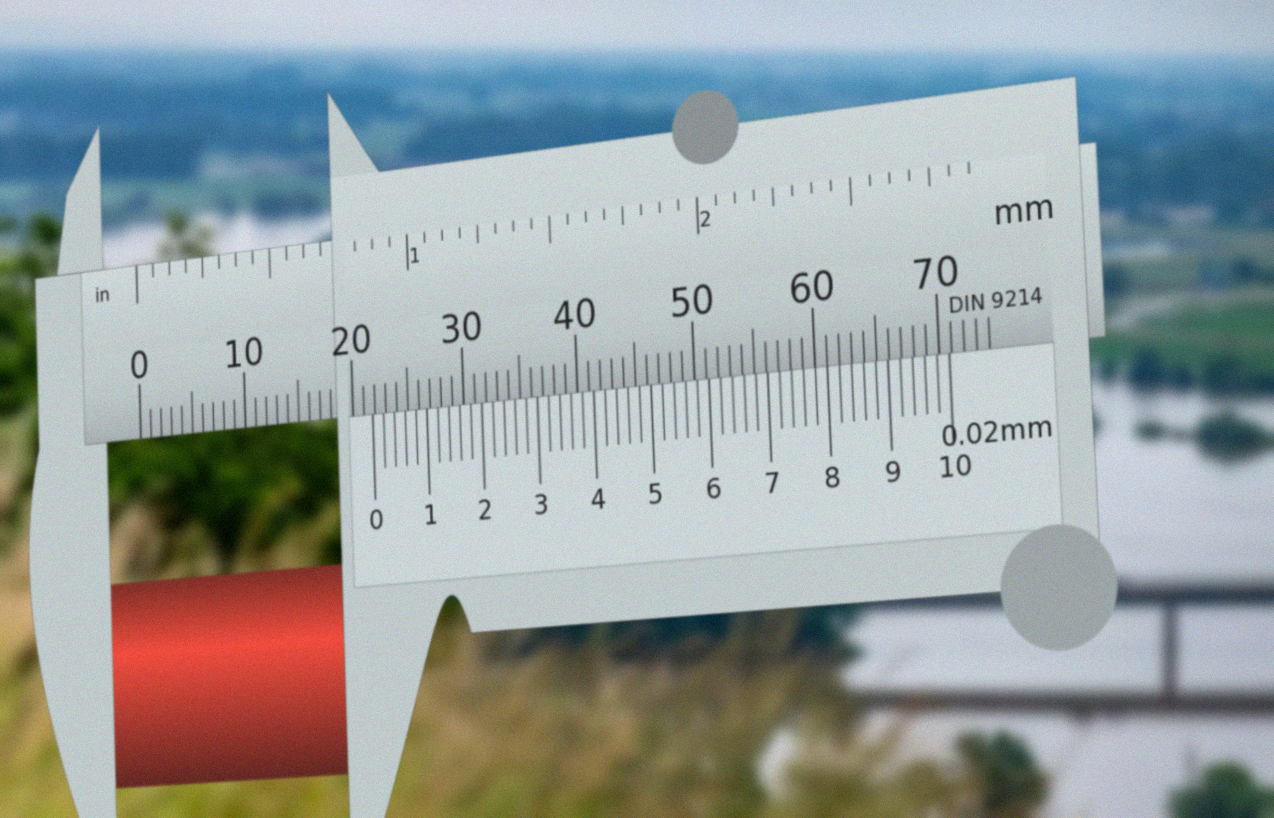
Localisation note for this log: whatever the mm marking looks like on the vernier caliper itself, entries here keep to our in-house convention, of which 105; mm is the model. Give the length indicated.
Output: 21.8; mm
